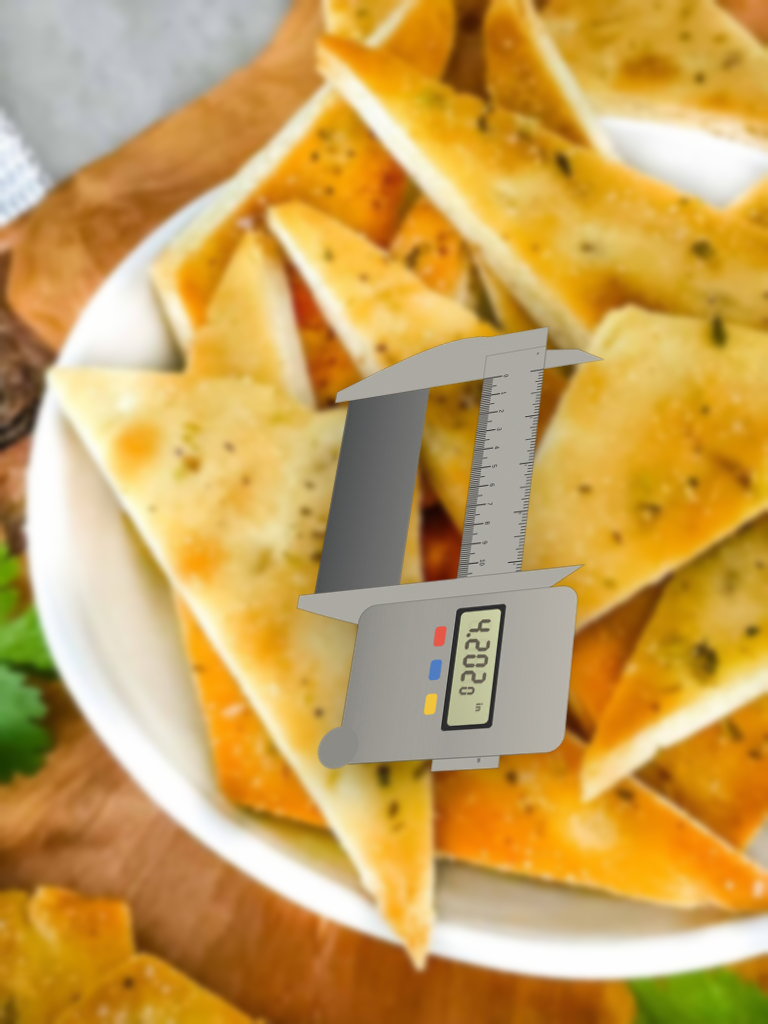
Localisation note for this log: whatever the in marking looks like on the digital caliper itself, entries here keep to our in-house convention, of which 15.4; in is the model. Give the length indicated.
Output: 4.2020; in
